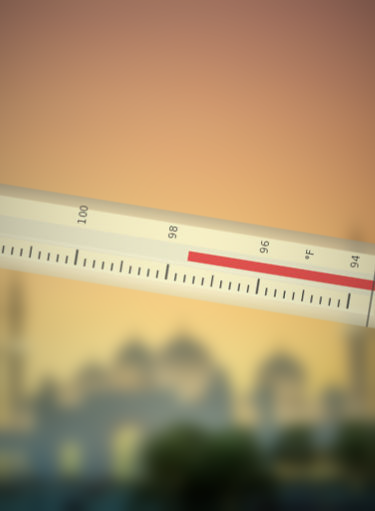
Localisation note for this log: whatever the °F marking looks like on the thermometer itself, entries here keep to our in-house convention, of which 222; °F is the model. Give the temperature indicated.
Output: 97.6; °F
